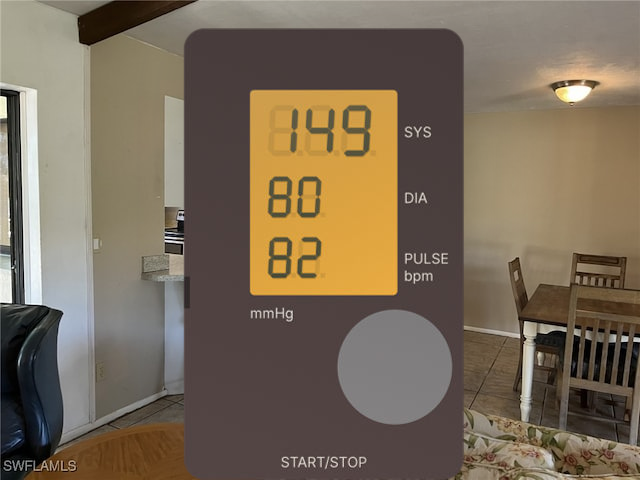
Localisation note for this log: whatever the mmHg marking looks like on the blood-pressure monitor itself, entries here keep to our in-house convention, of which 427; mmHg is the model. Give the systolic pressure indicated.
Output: 149; mmHg
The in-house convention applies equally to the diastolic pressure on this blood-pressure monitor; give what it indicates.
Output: 80; mmHg
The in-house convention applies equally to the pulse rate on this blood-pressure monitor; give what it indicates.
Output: 82; bpm
